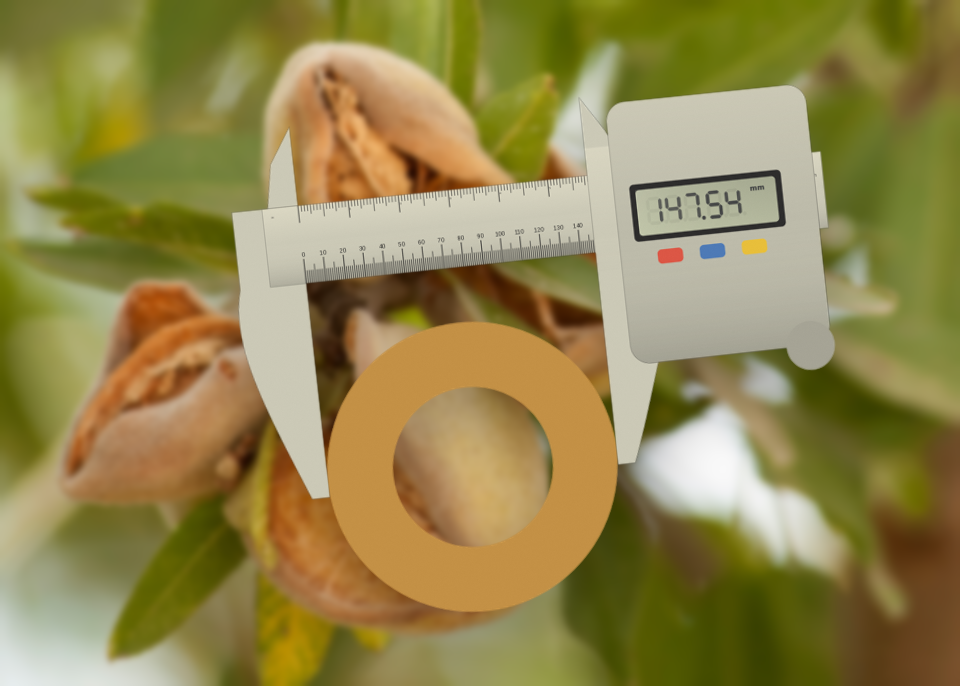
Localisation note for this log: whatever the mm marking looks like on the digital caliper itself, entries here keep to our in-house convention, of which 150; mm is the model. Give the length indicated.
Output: 147.54; mm
